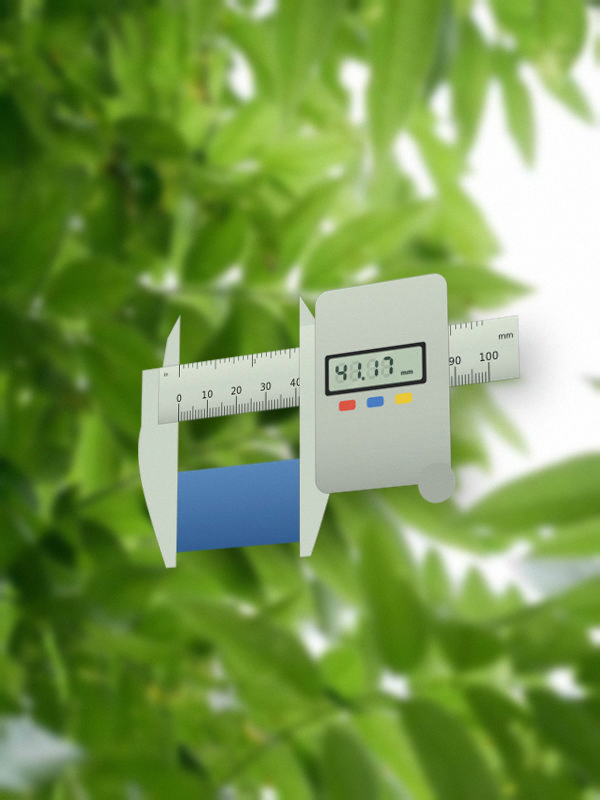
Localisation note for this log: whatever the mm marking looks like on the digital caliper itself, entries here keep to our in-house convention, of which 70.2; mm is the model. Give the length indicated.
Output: 41.17; mm
